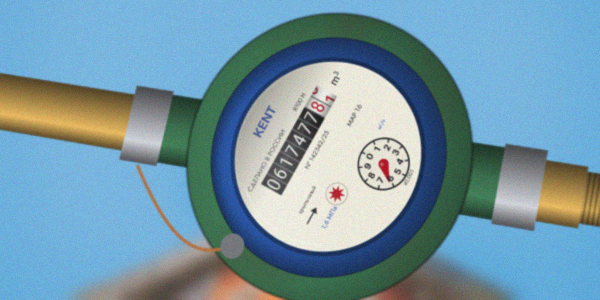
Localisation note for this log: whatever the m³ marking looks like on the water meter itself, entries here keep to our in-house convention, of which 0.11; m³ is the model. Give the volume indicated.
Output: 617477.806; m³
